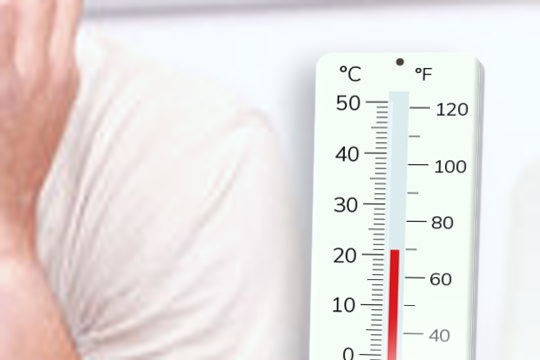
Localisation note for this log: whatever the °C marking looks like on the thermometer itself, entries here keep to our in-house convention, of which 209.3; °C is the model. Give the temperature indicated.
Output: 21; °C
